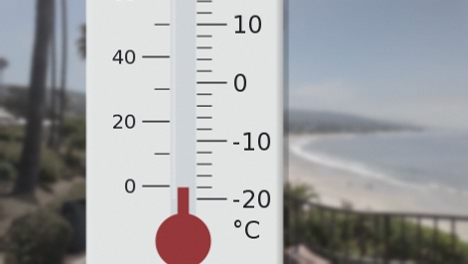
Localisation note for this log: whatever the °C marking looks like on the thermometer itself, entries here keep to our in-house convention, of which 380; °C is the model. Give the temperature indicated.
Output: -18; °C
